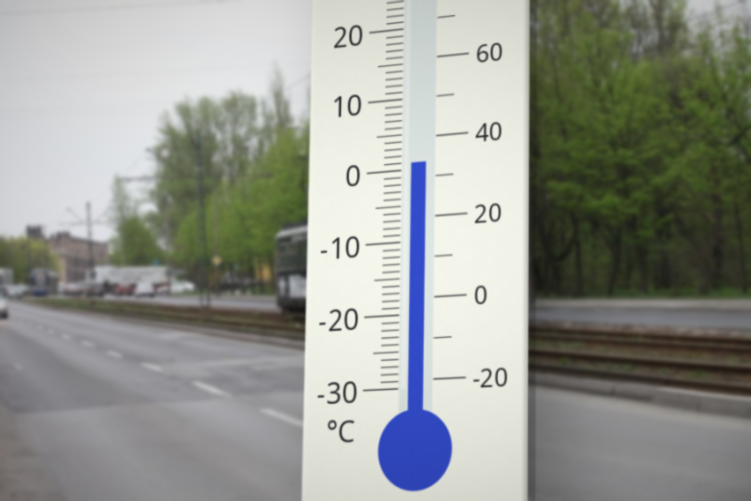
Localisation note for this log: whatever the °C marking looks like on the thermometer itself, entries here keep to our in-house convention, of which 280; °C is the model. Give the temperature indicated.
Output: 1; °C
